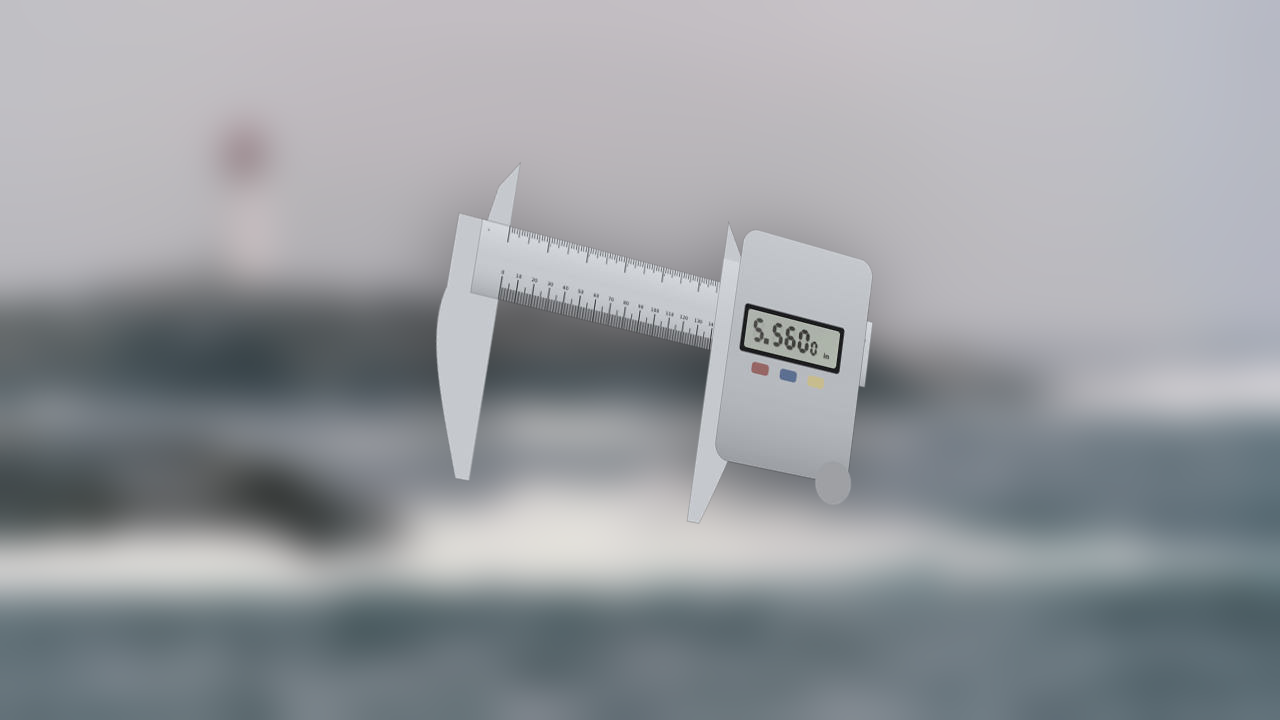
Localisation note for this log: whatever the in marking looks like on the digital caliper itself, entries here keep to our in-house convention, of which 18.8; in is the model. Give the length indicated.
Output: 5.5600; in
